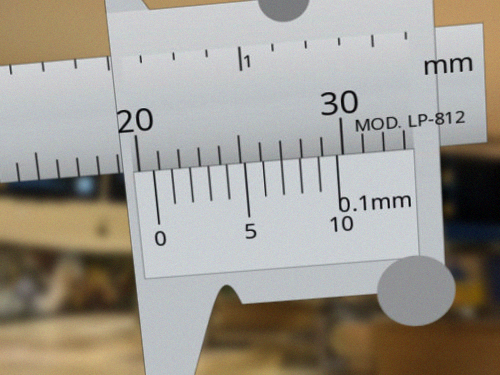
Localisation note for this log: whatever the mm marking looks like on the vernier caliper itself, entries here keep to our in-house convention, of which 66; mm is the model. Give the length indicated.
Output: 20.7; mm
